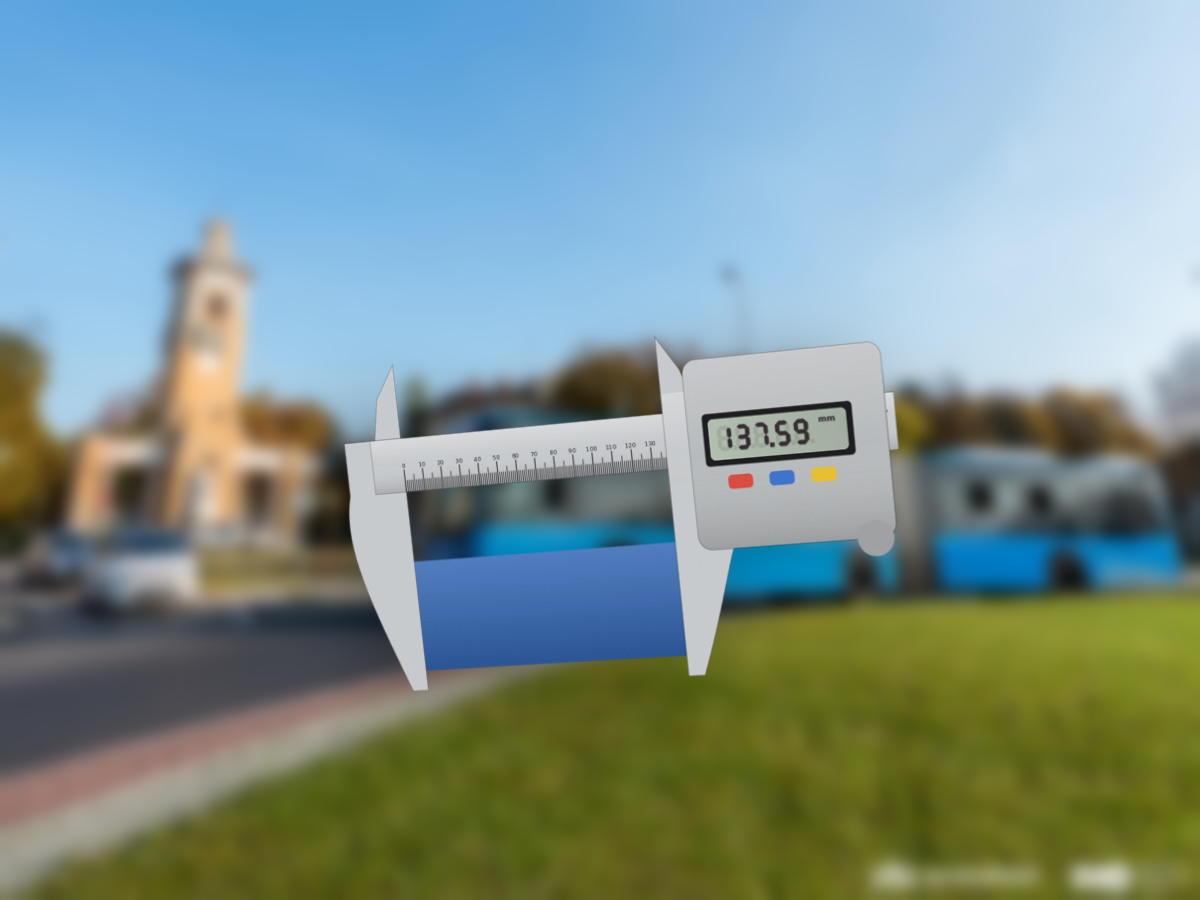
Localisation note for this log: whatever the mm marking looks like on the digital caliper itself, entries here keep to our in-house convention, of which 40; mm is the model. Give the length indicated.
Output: 137.59; mm
